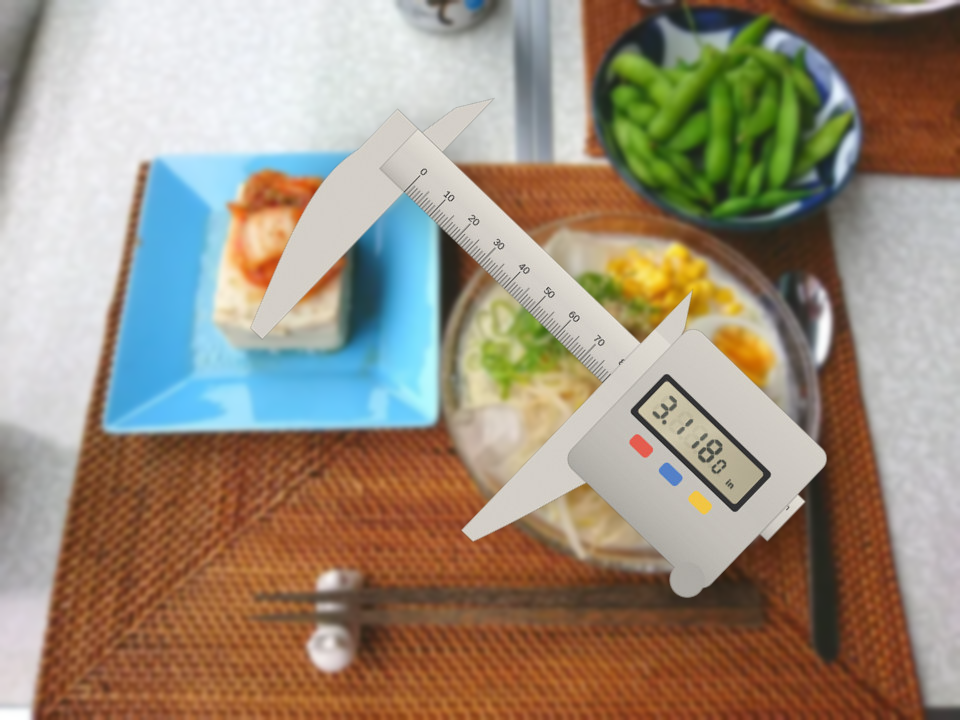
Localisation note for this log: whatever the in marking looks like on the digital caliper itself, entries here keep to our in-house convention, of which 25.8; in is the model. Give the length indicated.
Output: 3.1180; in
